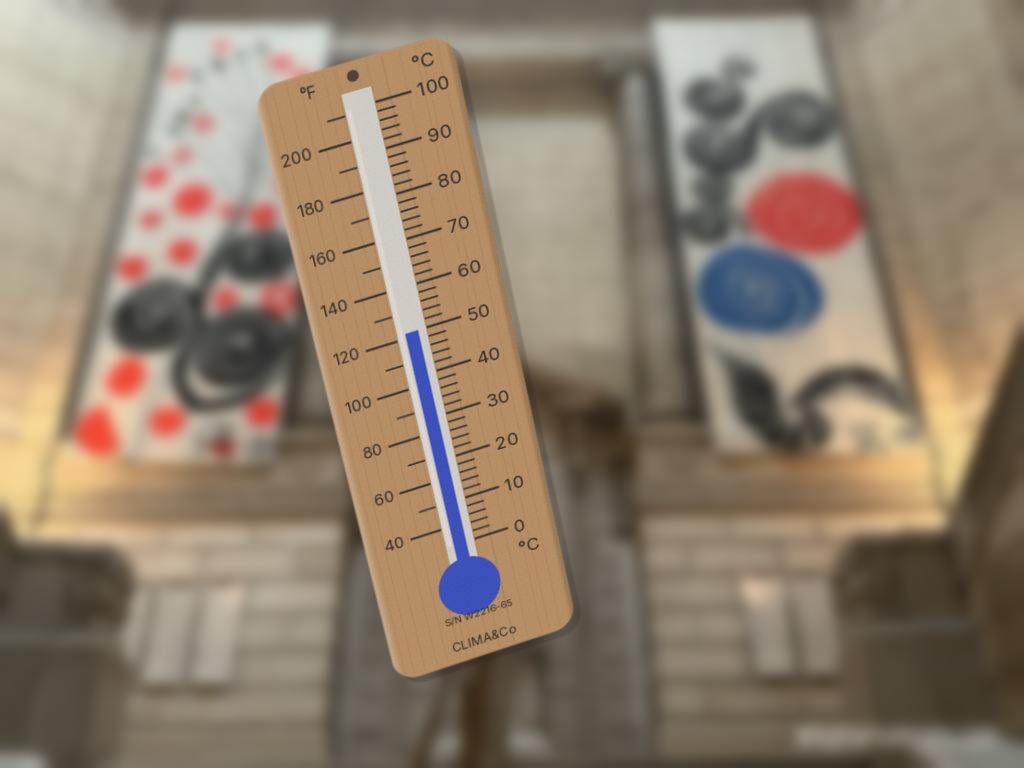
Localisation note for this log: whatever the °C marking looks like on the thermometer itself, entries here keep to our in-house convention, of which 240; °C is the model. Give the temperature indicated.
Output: 50; °C
